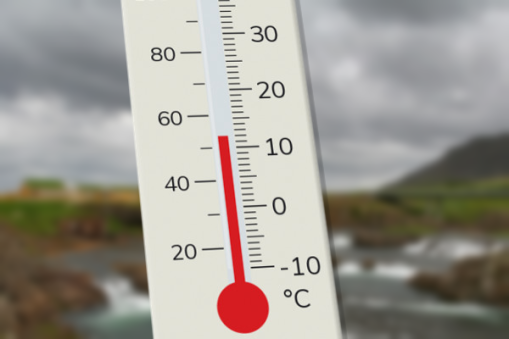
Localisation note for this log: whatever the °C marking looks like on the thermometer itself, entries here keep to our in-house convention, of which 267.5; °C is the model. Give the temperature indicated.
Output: 12; °C
